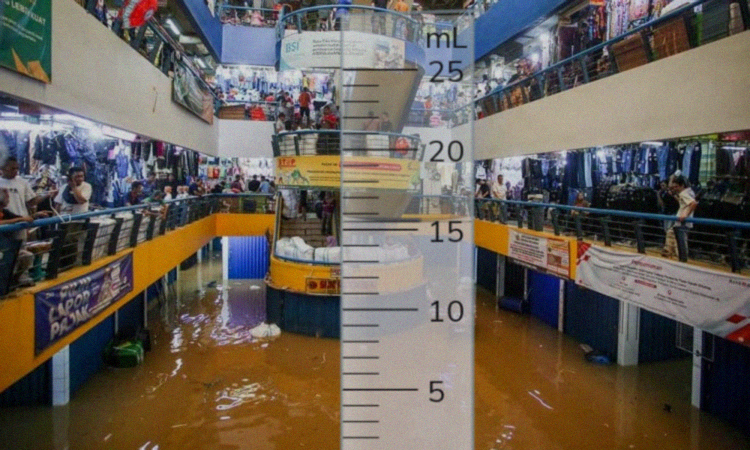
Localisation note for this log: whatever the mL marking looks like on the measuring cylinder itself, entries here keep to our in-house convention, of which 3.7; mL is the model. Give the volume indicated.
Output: 15.5; mL
